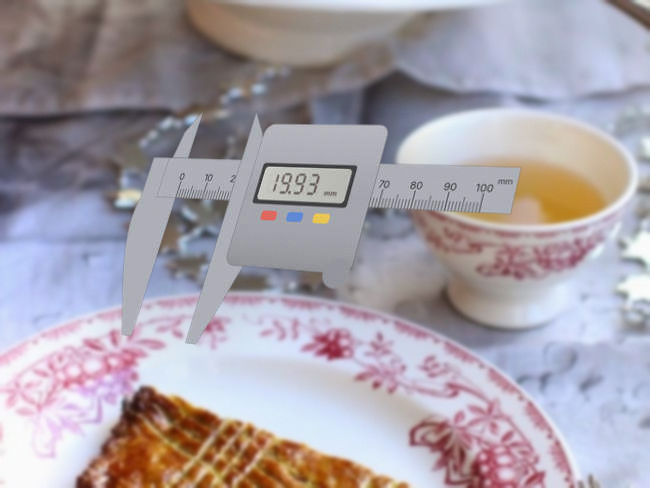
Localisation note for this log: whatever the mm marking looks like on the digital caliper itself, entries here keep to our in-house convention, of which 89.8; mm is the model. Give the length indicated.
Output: 19.93; mm
